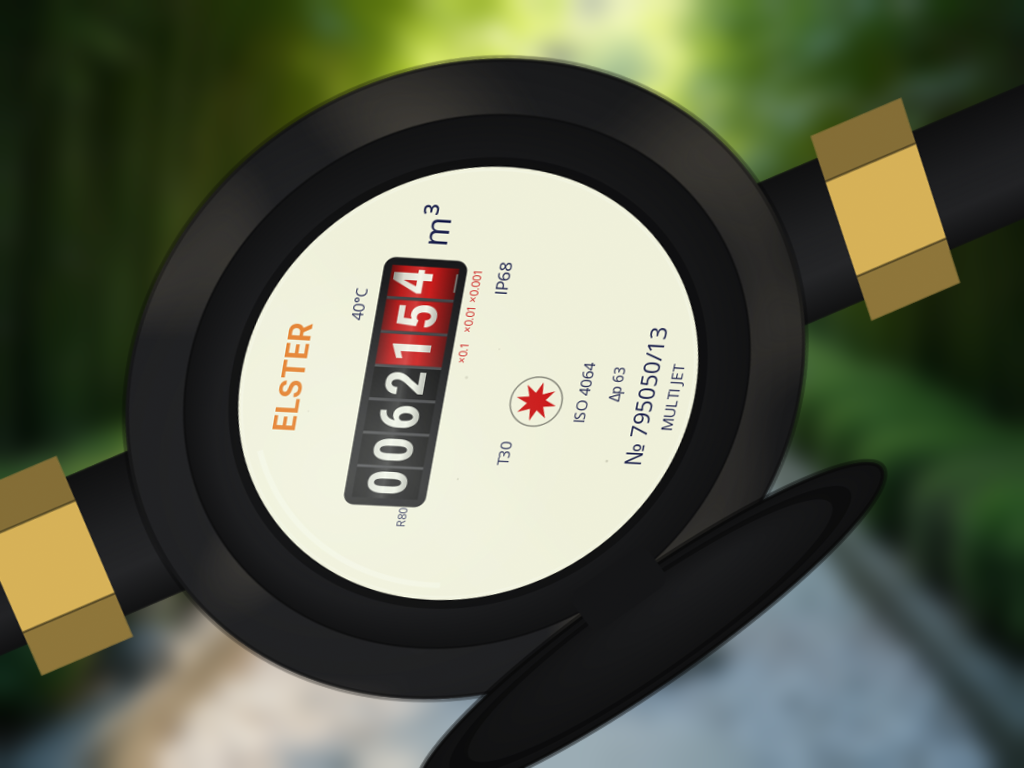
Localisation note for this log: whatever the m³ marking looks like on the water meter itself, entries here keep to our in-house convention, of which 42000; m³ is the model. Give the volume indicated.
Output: 62.154; m³
